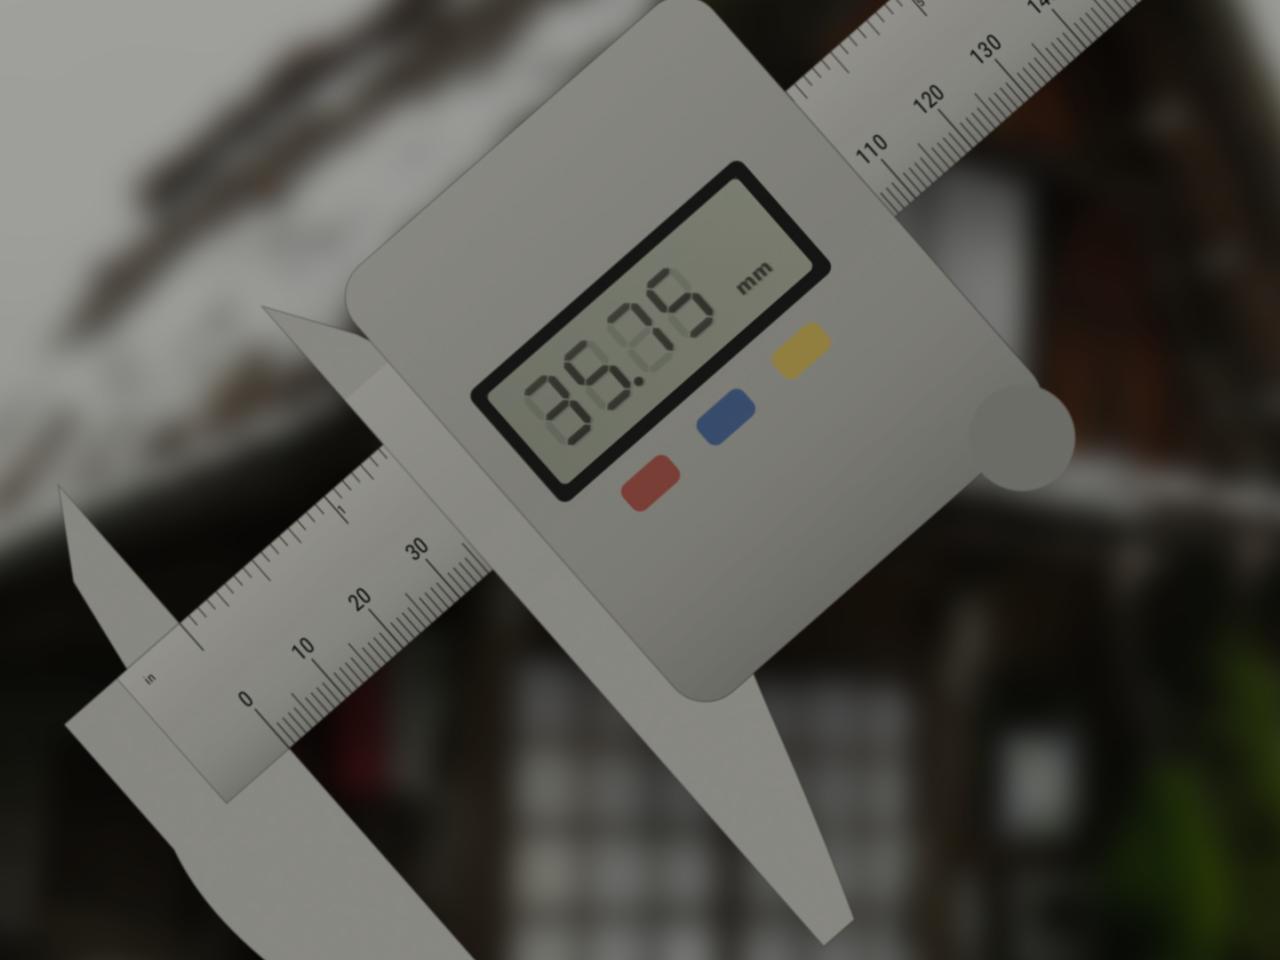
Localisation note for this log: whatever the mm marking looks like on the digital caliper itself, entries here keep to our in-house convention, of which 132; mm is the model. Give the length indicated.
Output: 35.75; mm
